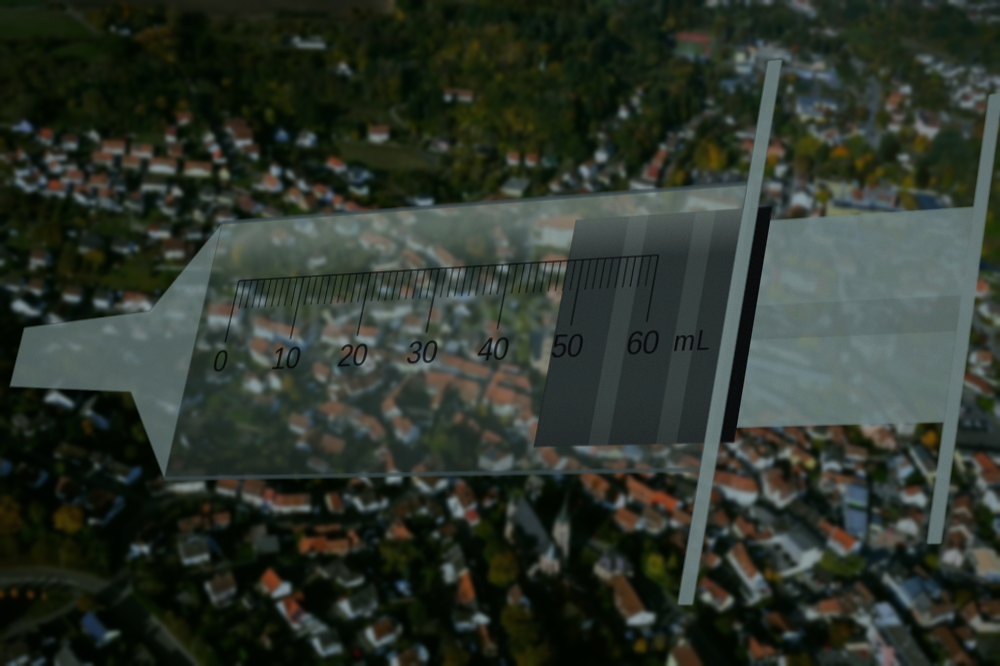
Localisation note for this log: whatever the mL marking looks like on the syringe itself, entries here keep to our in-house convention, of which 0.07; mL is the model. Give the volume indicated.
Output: 48; mL
